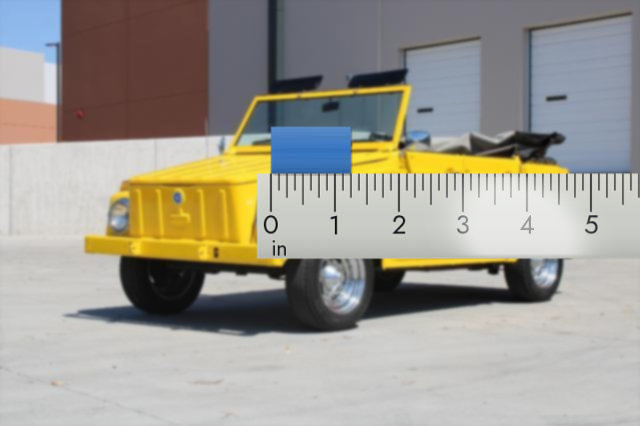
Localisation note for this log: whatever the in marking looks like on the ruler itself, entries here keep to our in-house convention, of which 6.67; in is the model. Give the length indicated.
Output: 1.25; in
